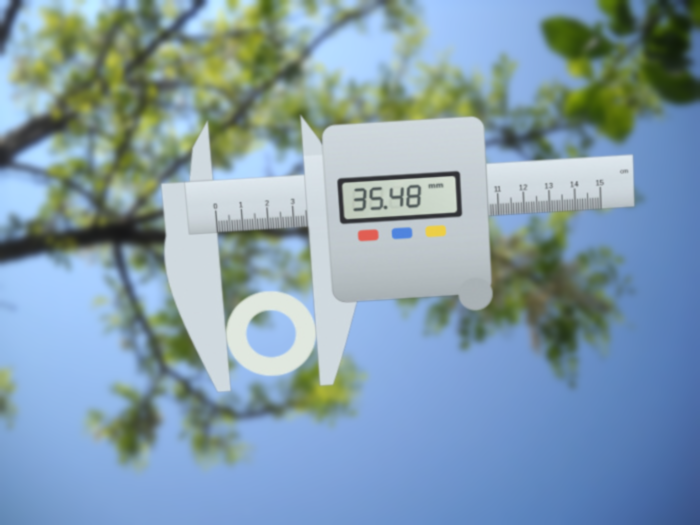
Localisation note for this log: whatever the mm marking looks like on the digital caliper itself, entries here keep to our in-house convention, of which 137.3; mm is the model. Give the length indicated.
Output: 35.48; mm
